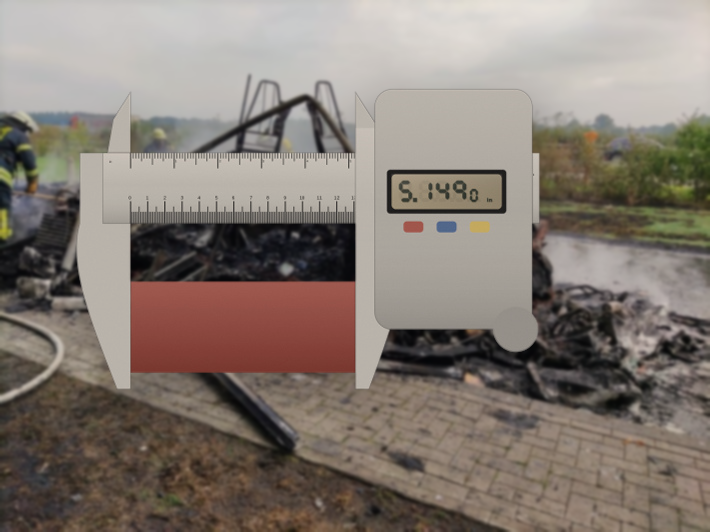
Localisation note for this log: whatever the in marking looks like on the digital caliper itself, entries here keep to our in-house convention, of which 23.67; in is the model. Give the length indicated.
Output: 5.1490; in
